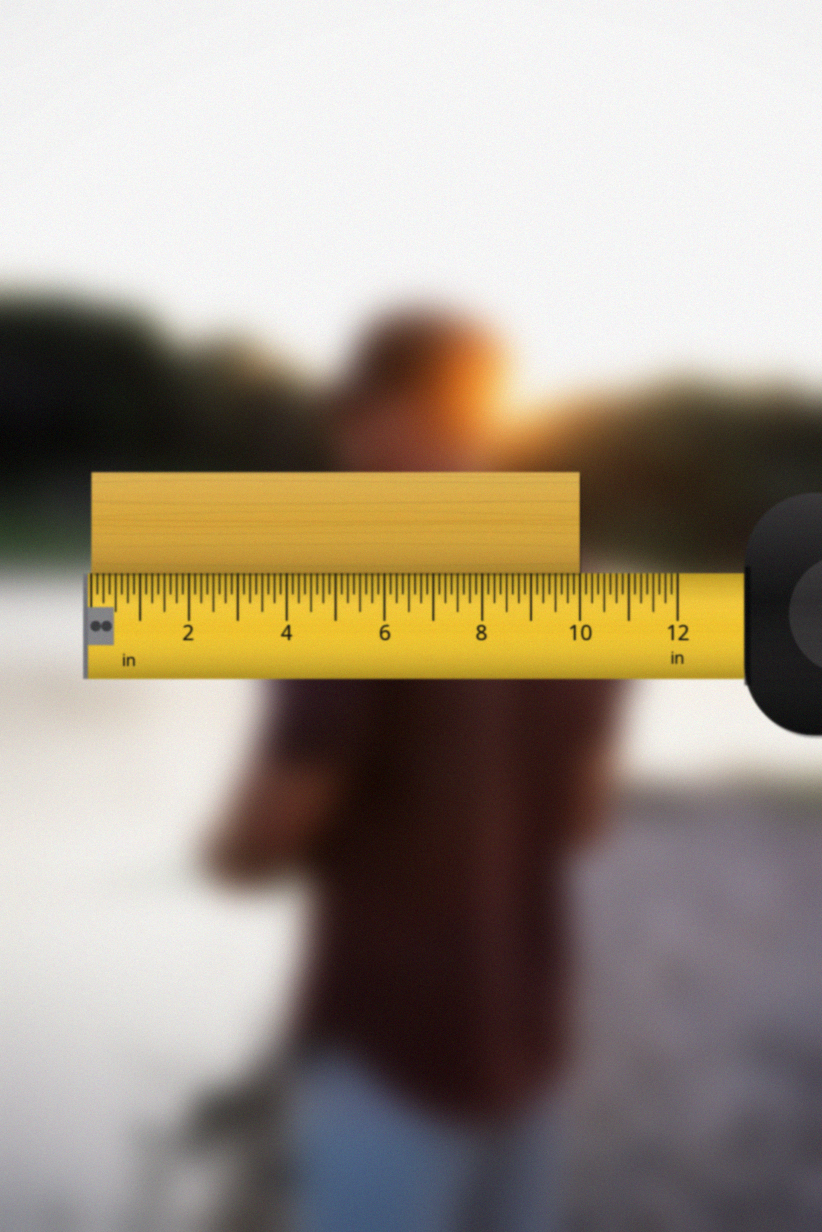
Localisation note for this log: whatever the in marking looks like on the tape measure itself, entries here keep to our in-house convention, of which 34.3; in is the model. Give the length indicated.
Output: 10; in
